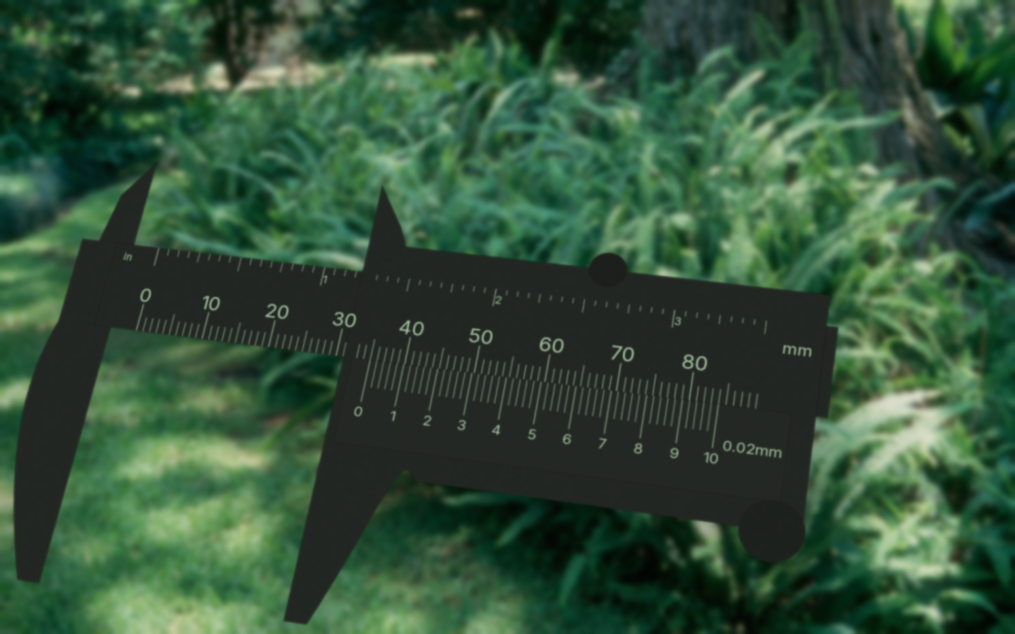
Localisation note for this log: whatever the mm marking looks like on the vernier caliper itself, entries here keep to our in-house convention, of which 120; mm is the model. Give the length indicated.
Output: 35.0; mm
